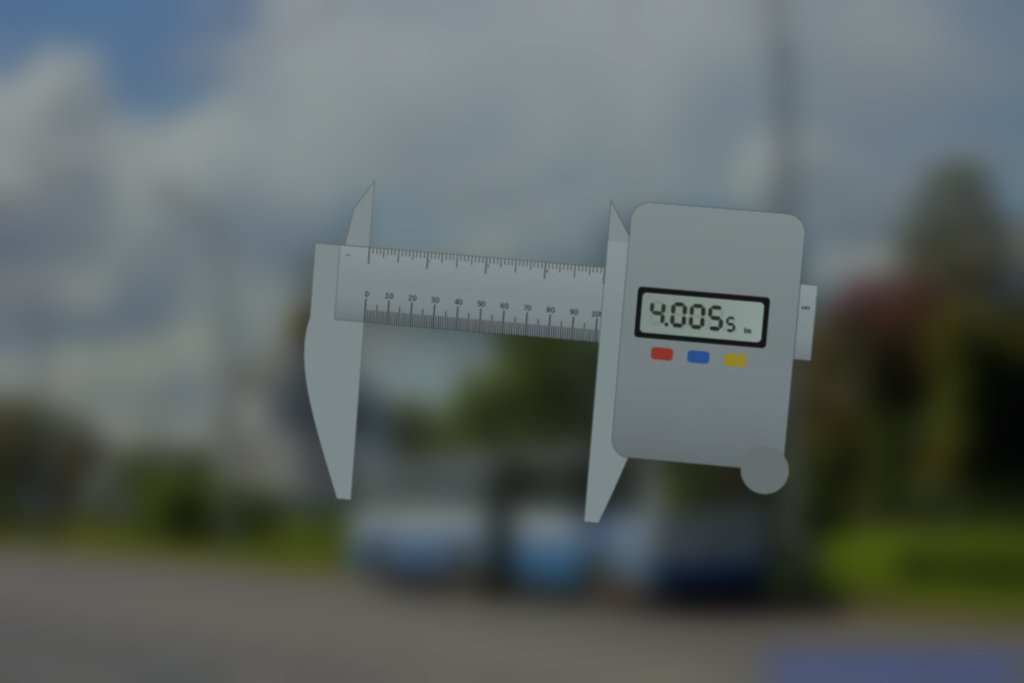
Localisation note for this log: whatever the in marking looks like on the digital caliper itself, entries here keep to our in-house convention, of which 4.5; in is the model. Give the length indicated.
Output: 4.0055; in
